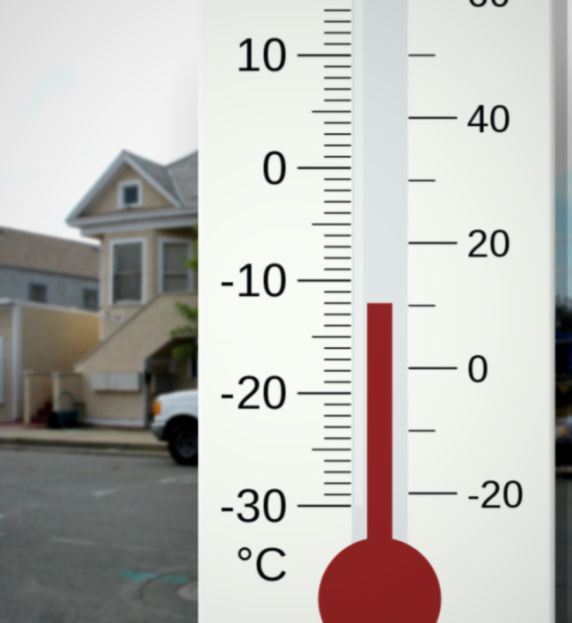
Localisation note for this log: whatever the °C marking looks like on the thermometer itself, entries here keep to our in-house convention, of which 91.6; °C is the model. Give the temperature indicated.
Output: -12; °C
